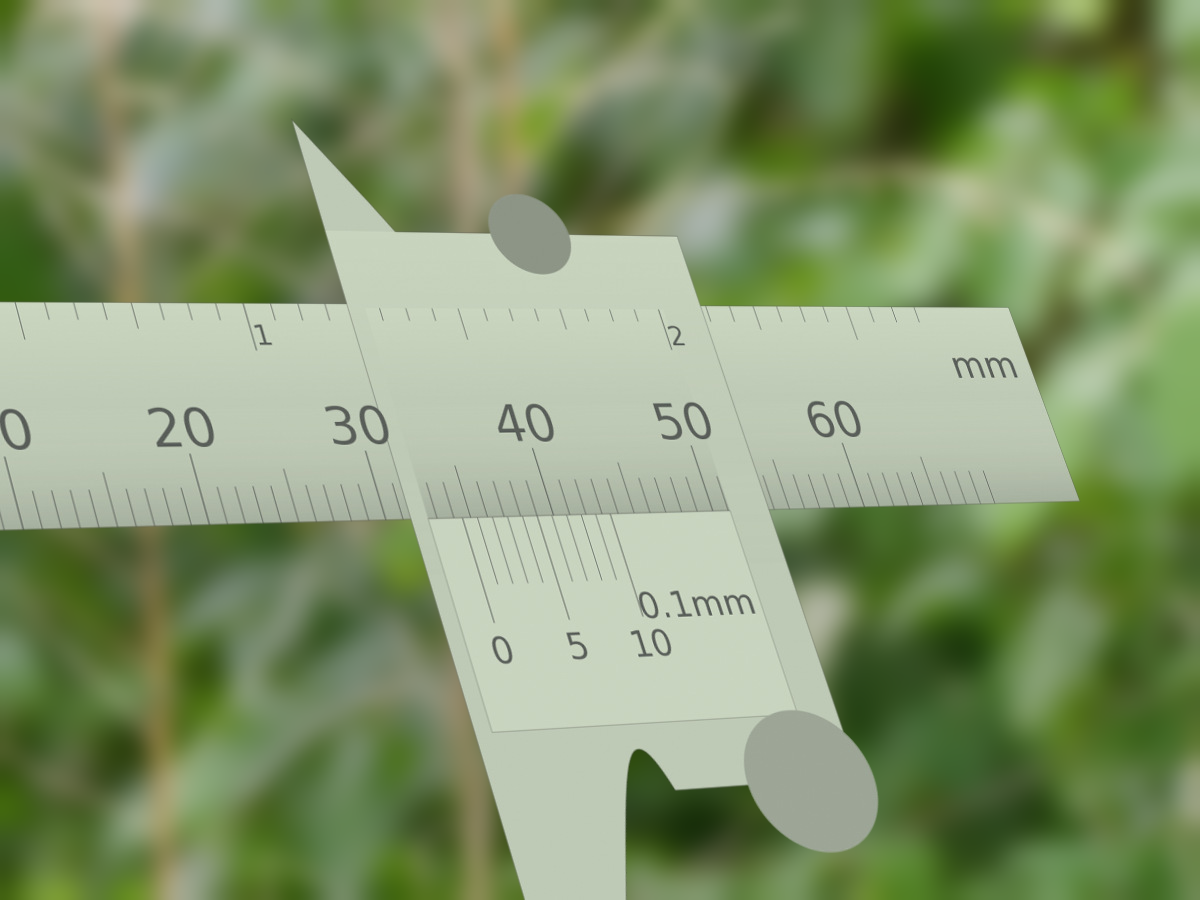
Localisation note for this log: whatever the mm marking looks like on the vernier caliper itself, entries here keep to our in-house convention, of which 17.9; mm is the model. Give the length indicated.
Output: 34.5; mm
